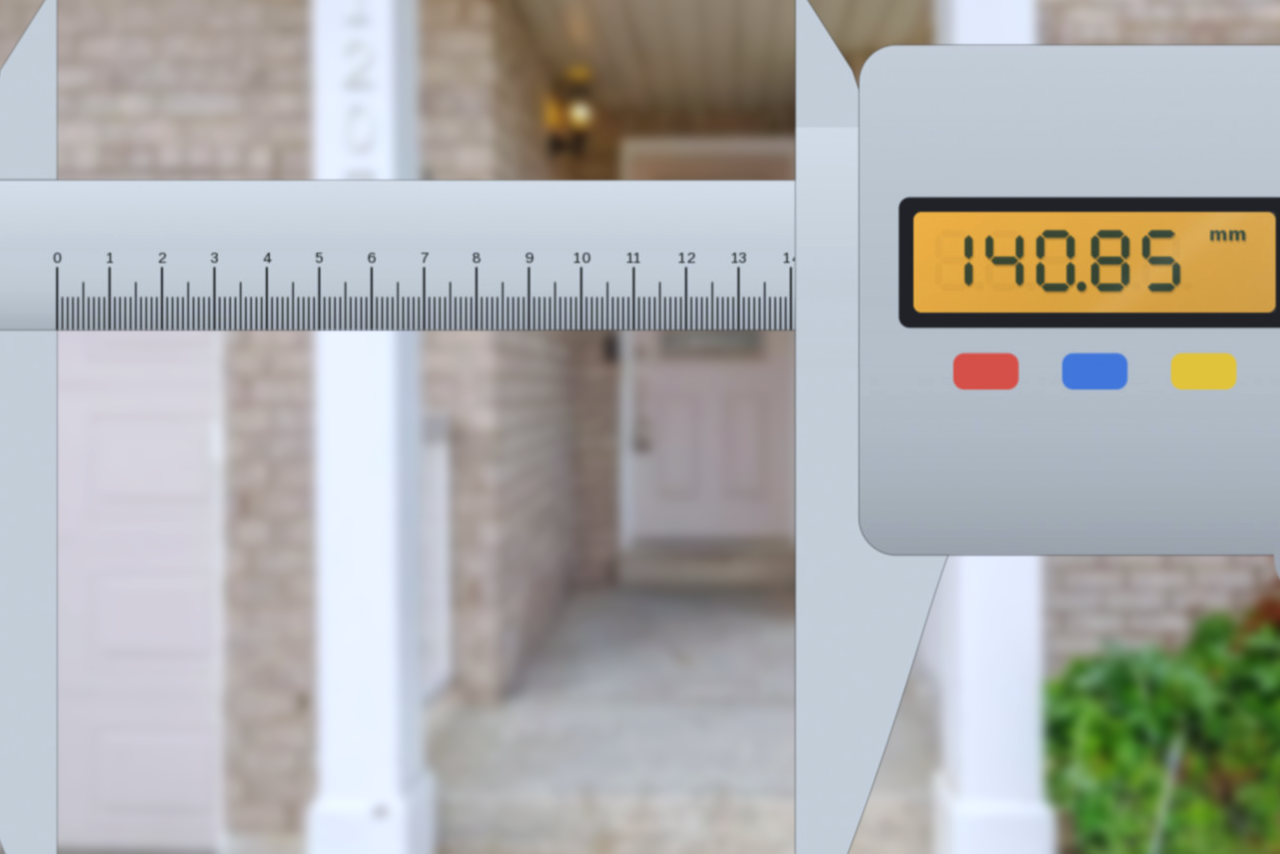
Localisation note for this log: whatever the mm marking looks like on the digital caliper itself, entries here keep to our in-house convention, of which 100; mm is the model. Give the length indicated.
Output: 140.85; mm
